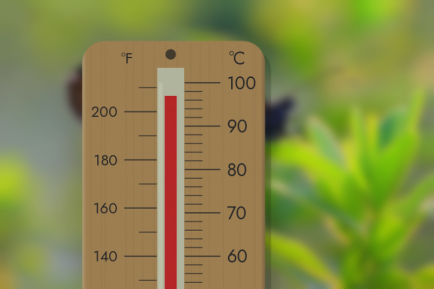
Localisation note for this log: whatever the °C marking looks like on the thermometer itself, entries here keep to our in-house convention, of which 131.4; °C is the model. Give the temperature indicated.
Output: 97; °C
